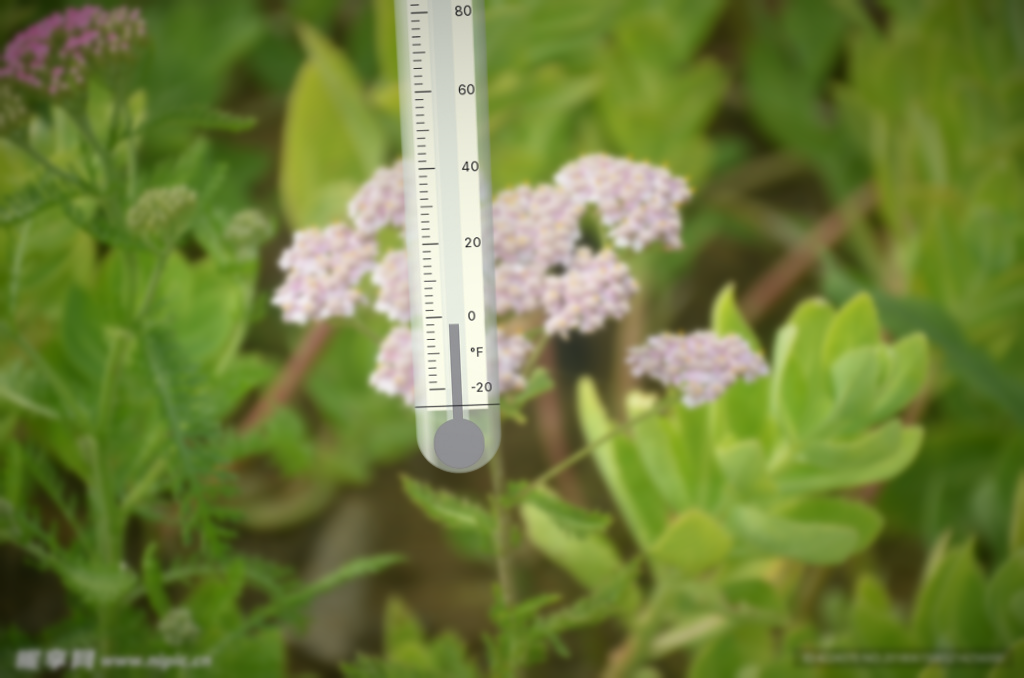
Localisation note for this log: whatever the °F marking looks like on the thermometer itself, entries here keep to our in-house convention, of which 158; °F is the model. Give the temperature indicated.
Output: -2; °F
